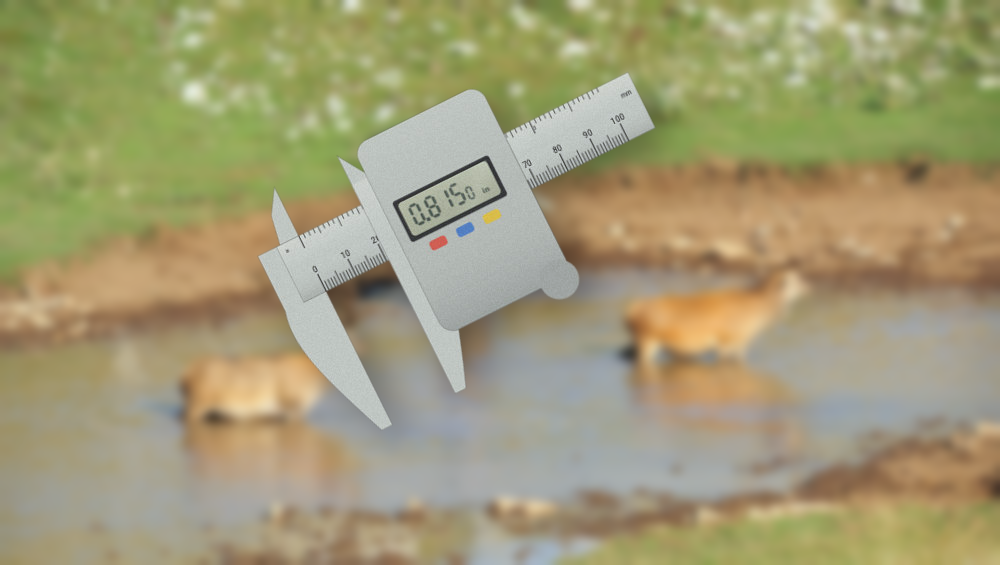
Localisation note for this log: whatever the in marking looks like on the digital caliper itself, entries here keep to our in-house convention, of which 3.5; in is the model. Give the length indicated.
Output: 0.8150; in
